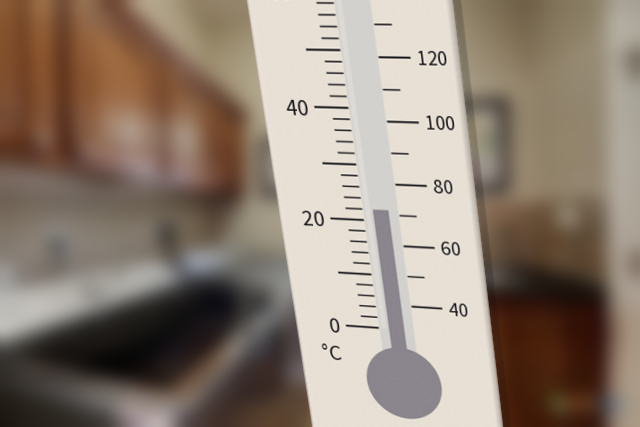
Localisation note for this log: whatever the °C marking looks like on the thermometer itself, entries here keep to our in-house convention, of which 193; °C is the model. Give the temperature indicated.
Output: 22; °C
